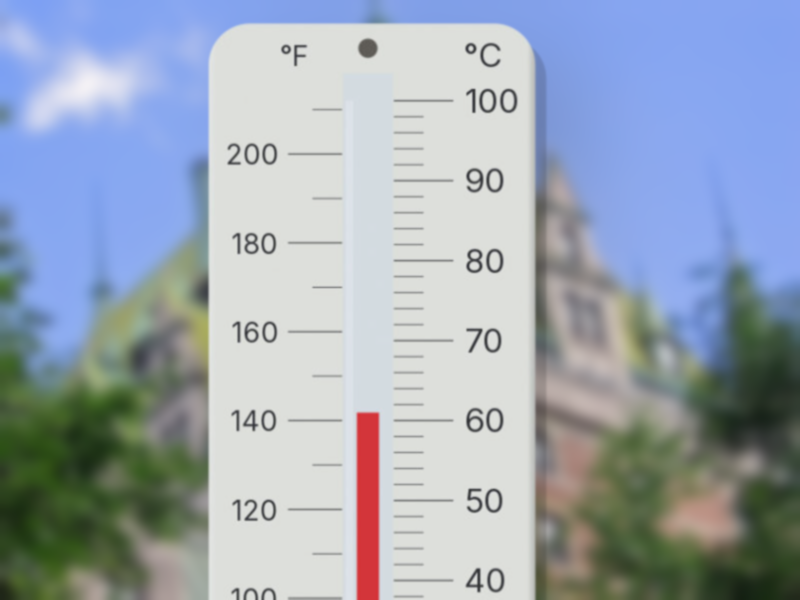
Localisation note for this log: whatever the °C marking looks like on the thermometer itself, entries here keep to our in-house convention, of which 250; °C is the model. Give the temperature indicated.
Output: 61; °C
